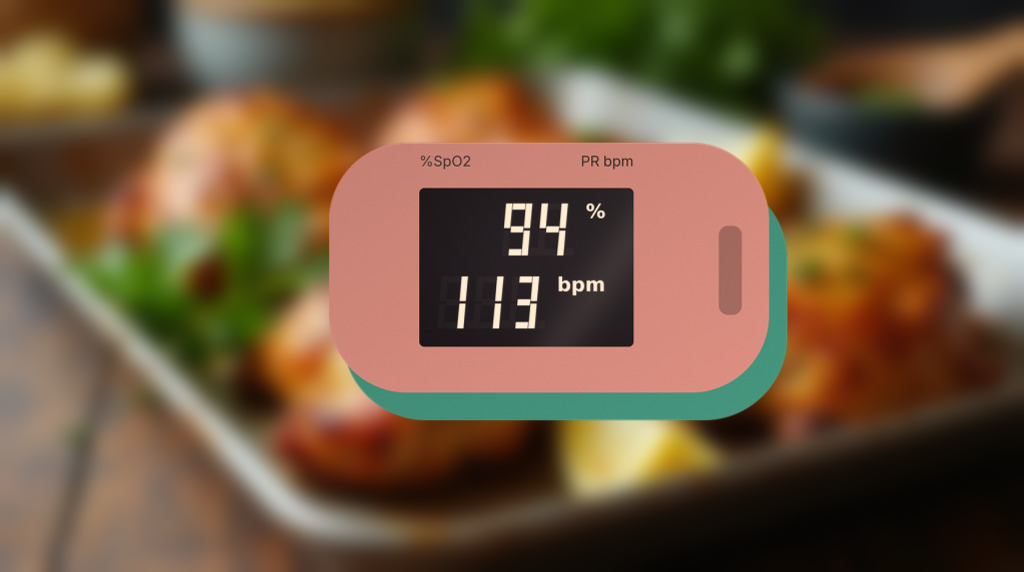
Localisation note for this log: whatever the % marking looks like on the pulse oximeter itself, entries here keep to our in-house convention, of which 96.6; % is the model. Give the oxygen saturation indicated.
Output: 94; %
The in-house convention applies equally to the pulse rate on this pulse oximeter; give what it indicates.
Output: 113; bpm
